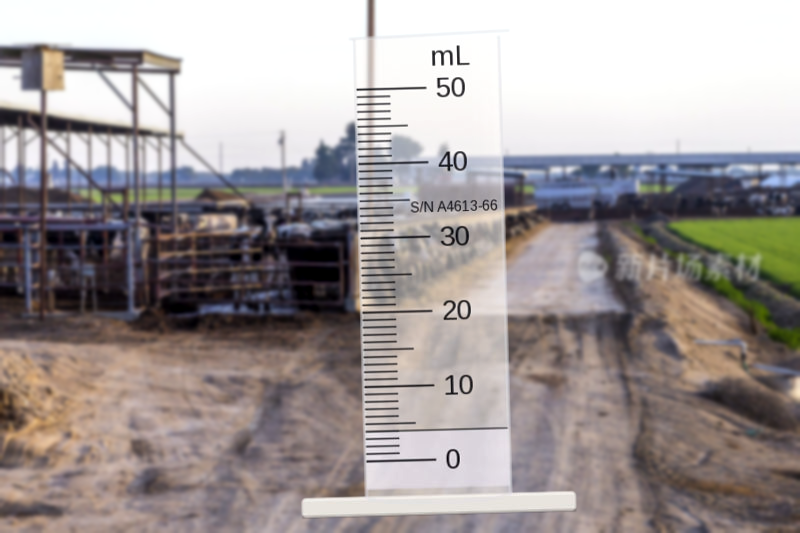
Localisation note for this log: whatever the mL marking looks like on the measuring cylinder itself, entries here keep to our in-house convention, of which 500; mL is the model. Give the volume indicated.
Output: 4; mL
